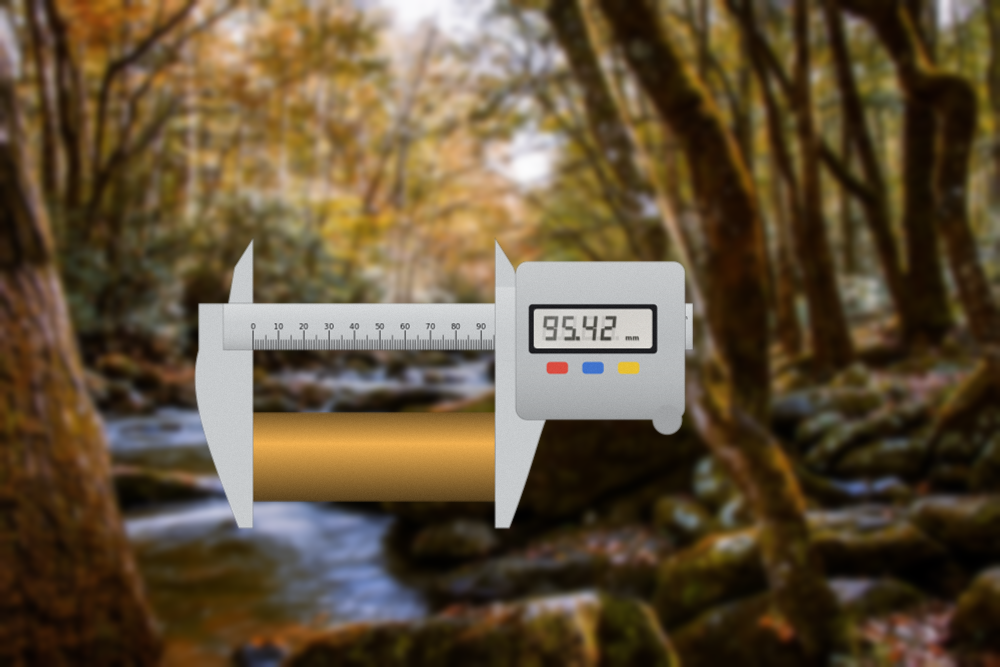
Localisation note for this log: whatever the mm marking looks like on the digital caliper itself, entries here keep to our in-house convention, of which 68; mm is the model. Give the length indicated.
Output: 95.42; mm
